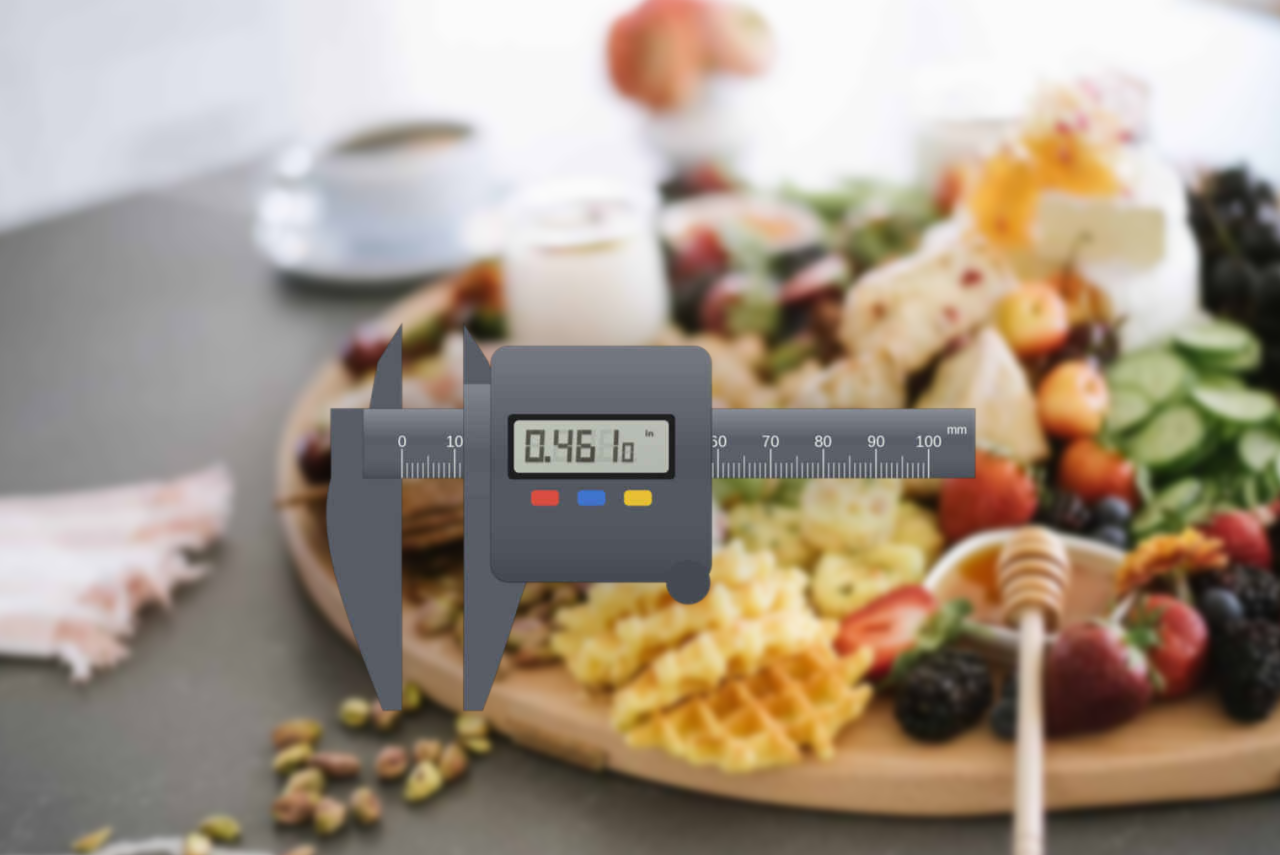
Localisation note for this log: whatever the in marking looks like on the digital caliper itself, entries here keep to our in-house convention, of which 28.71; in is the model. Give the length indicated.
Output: 0.4610; in
